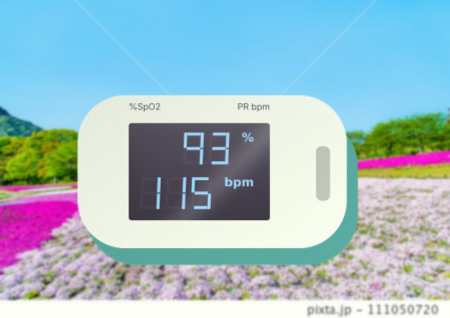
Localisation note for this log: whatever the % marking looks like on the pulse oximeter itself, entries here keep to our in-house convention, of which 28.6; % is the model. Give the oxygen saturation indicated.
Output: 93; %
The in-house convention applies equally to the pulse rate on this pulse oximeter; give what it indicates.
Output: 115; bpm
